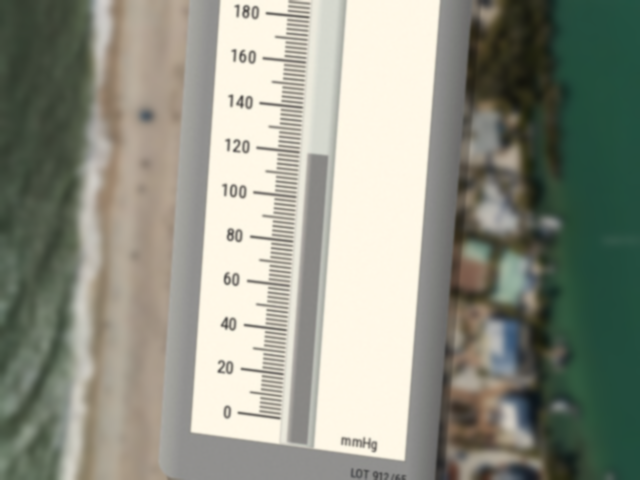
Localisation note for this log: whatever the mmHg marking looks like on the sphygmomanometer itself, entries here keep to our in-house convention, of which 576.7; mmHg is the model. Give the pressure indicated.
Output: 120; mmHg
